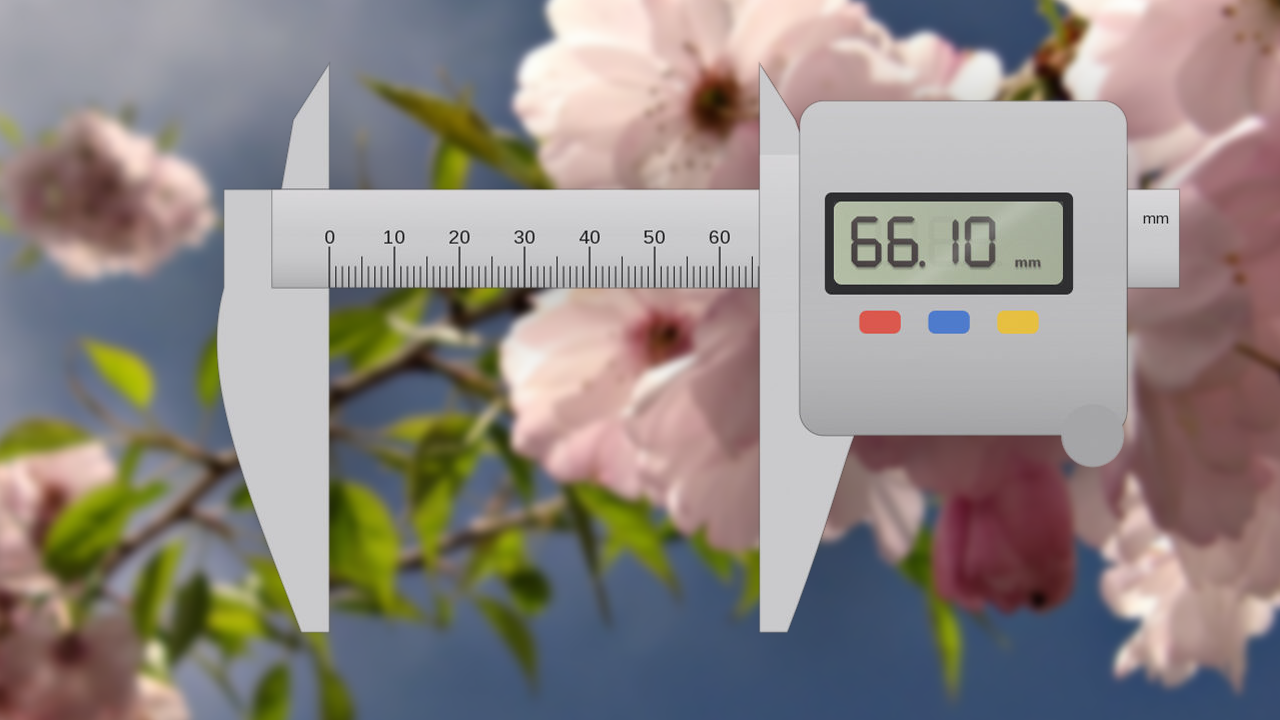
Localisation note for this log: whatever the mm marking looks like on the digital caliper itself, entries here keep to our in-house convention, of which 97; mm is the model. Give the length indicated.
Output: 66.10; mm
